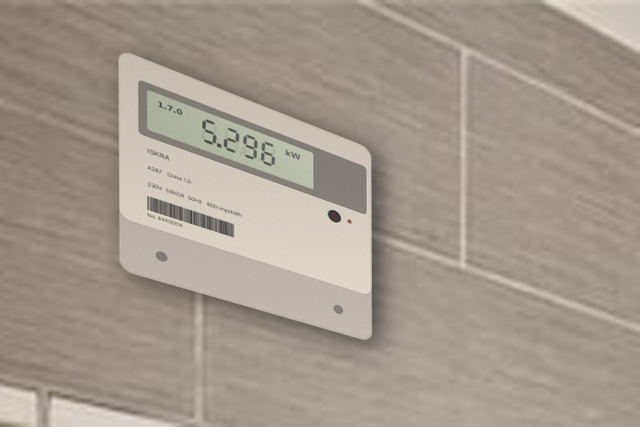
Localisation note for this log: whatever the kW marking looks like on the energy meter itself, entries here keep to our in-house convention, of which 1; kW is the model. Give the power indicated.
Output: 5.296; kW
